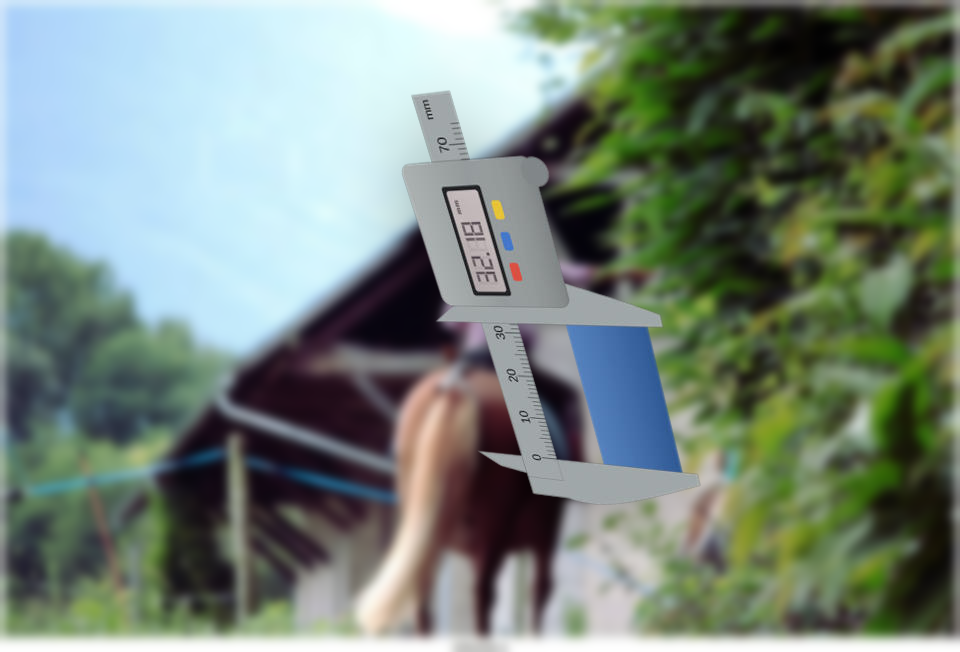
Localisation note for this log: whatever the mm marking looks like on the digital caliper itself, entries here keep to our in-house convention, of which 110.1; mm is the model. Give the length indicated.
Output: 32.18; mm
